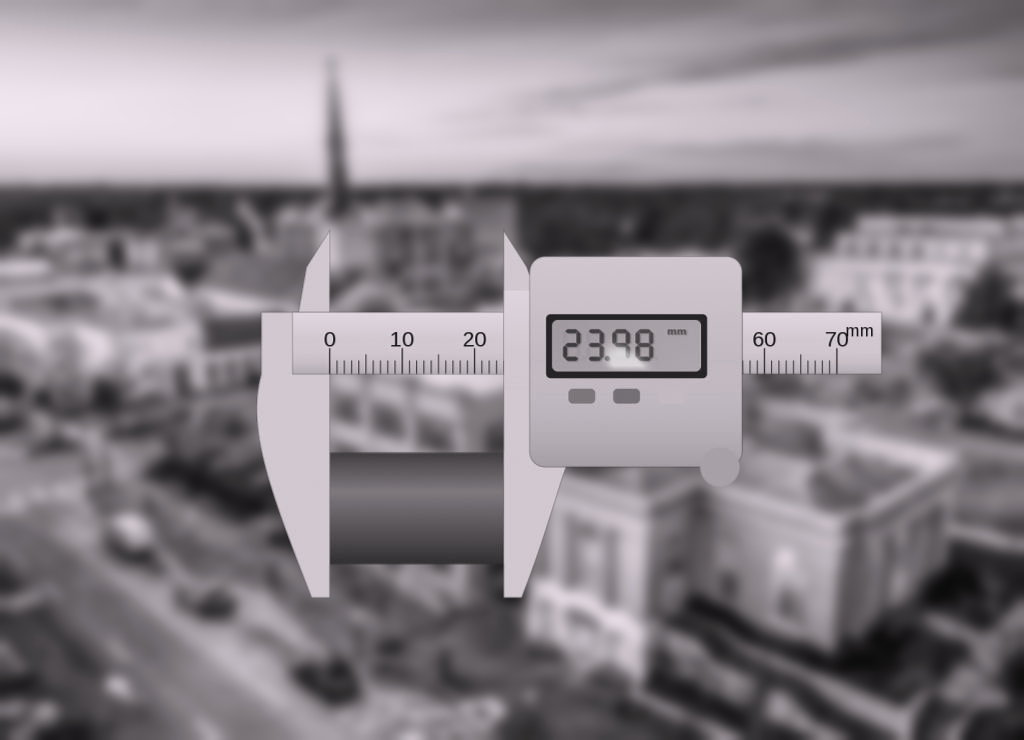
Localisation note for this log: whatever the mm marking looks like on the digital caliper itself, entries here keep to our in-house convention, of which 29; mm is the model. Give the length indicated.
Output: 23.98; mm
